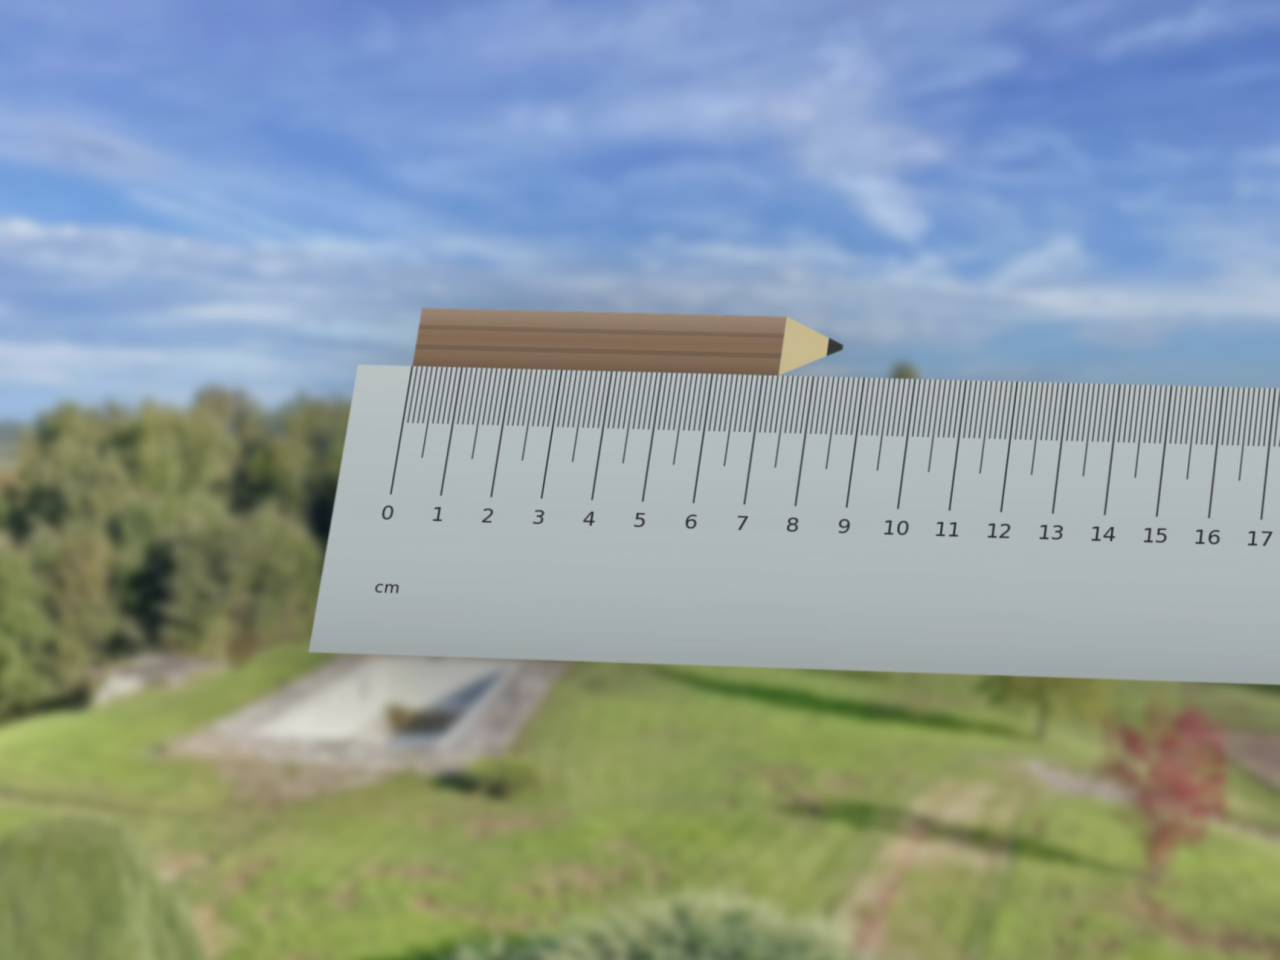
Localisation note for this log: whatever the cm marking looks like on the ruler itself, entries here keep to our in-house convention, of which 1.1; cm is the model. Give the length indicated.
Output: 8.5; cm
